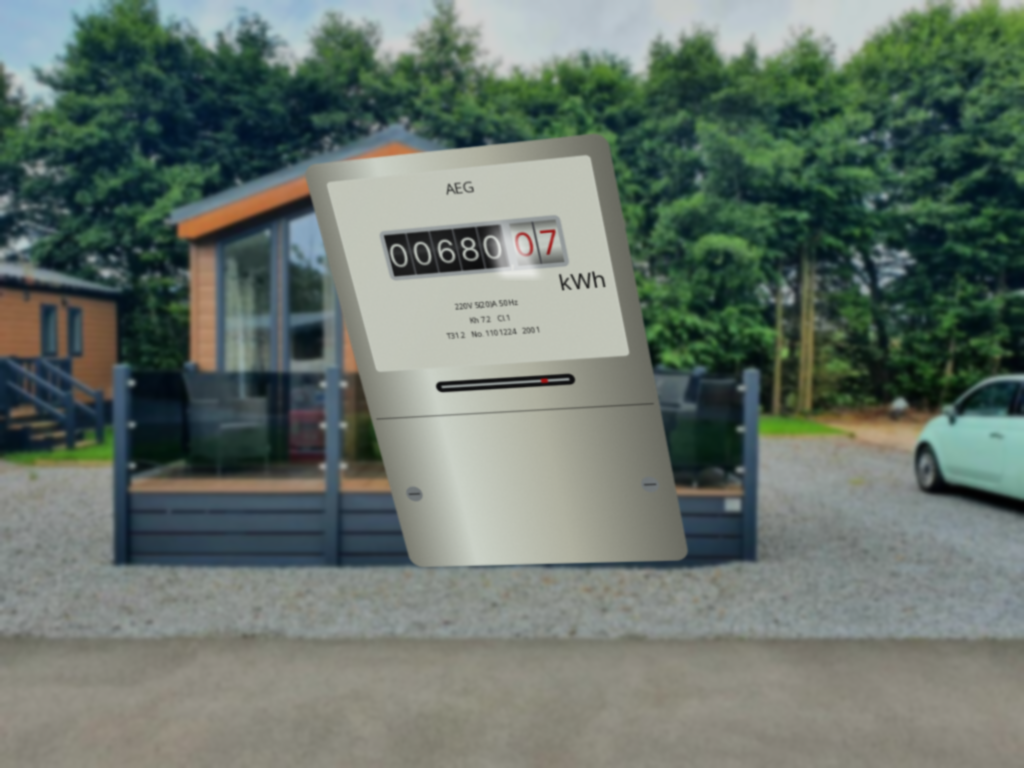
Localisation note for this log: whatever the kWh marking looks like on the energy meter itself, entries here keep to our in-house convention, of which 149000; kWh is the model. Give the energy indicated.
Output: 680.07; kWh
